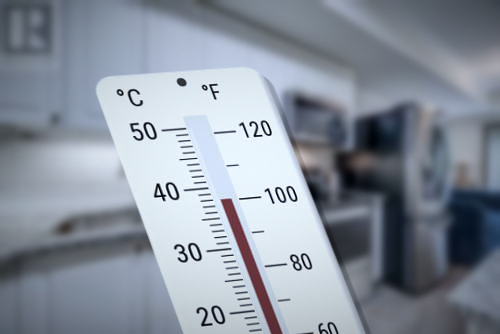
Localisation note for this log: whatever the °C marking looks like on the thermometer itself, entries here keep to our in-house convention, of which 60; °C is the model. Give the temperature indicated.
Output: 38; °C
